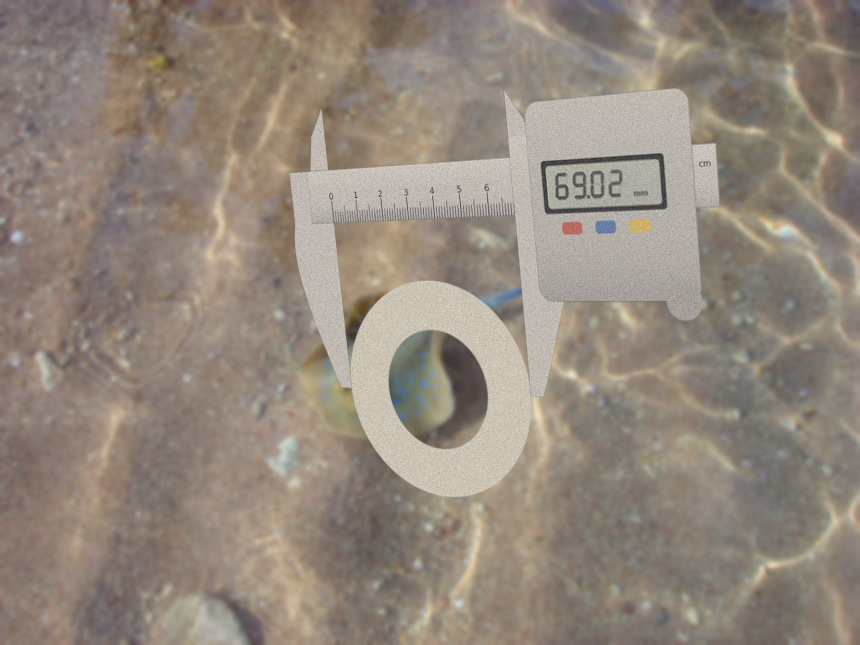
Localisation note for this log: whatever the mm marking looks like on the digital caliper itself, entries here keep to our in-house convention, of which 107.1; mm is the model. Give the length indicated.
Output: 69.02; mm
